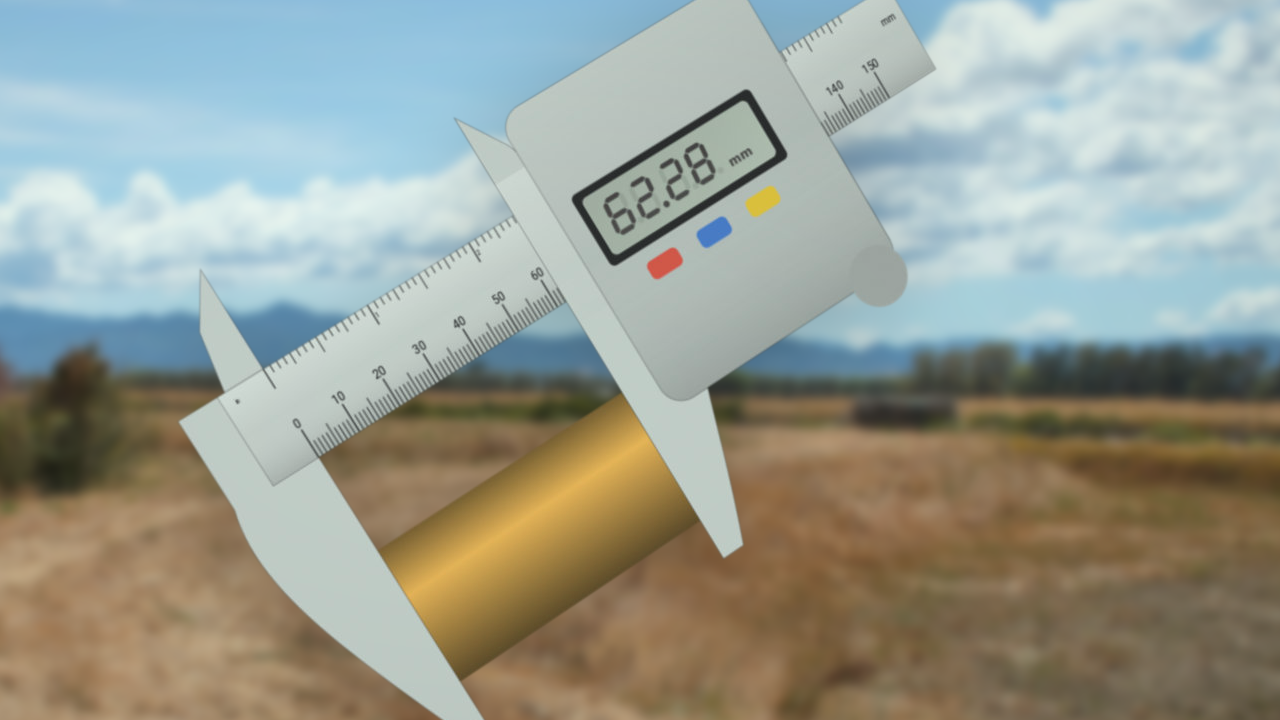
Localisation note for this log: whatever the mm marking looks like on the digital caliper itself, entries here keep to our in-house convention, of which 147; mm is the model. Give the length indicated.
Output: 62.28; mm
